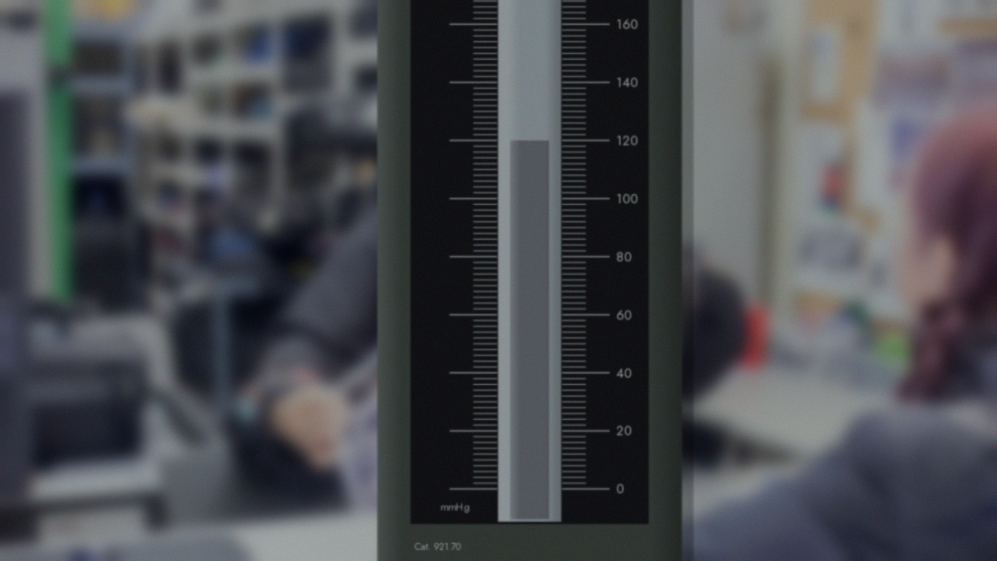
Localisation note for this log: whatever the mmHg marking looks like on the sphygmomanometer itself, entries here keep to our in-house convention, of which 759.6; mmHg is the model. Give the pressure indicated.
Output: 120; mmHg
